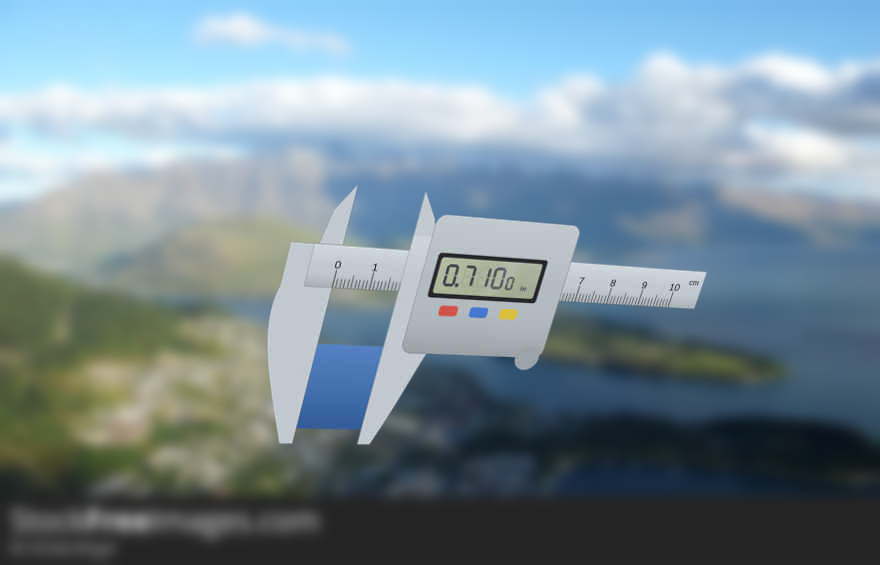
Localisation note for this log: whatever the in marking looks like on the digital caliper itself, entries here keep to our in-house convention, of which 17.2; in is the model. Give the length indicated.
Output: 0.7100; in
